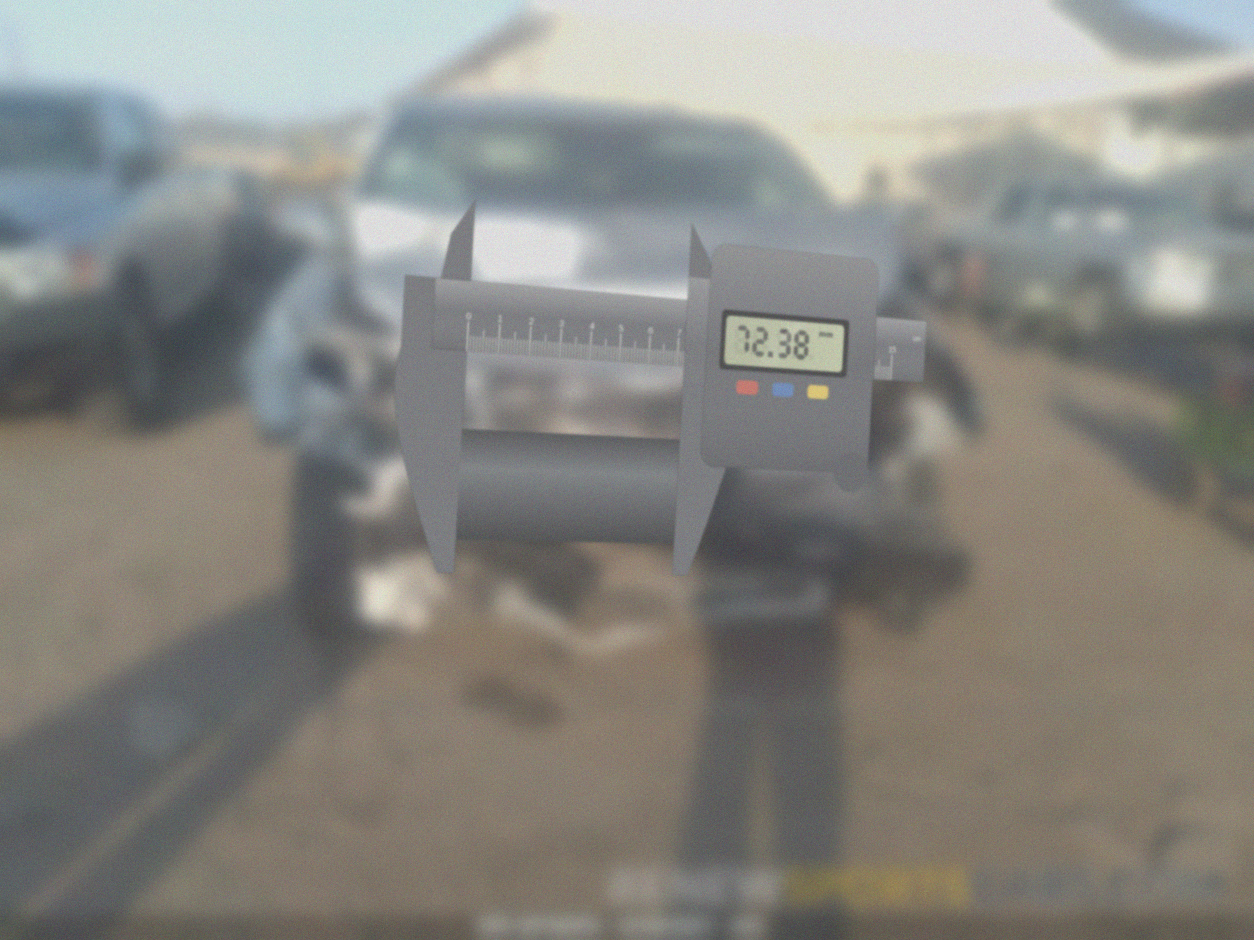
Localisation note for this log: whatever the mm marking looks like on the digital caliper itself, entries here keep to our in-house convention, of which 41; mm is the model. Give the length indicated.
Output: 72.38; mm
